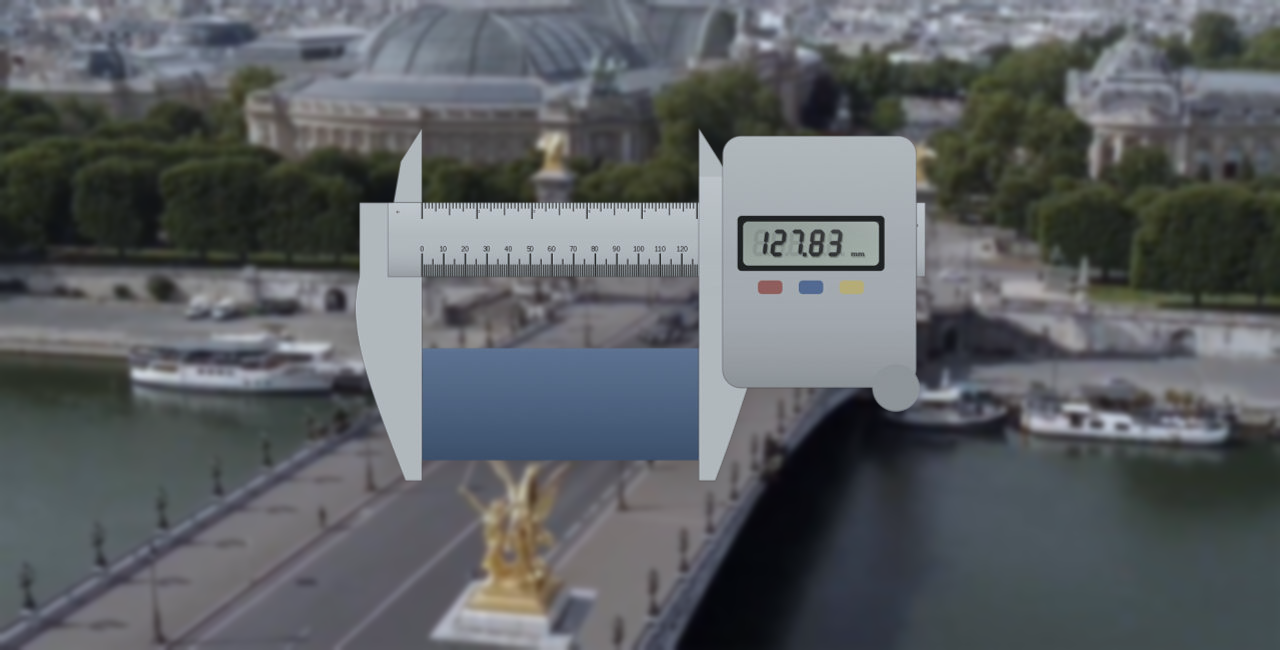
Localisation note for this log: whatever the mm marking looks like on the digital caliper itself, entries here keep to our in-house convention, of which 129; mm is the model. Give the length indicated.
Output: 127.83; mm
